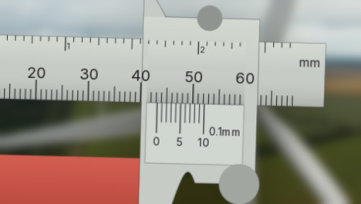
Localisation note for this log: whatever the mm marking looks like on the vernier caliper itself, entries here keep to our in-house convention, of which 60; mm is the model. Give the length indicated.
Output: 43.2; mm
